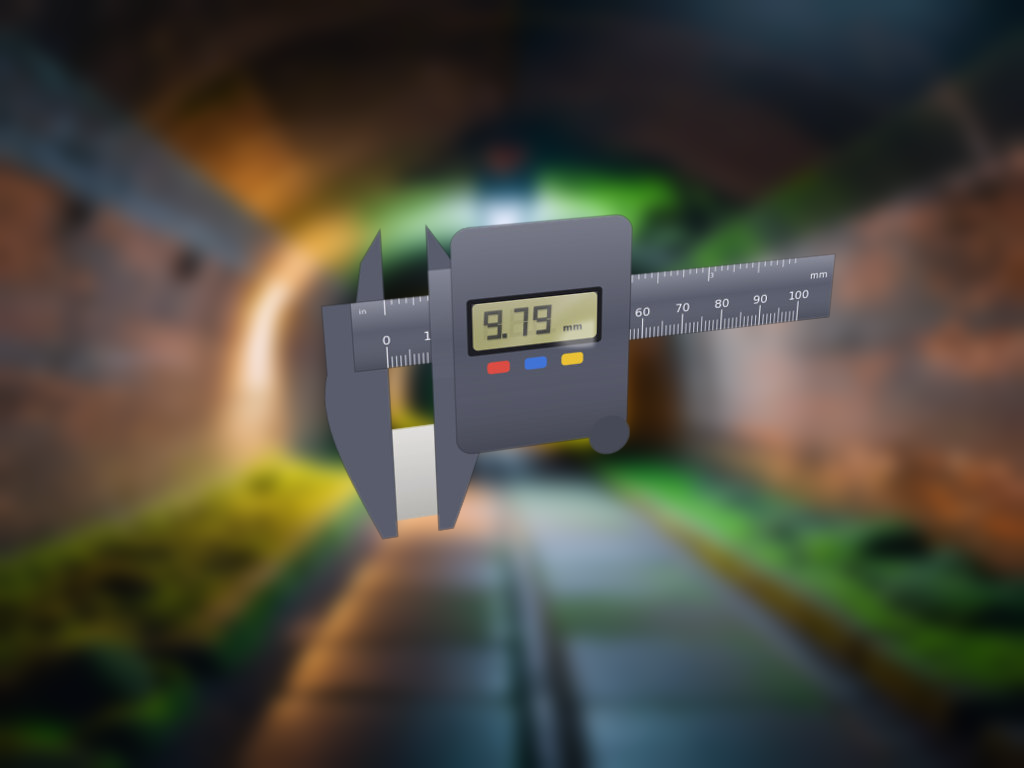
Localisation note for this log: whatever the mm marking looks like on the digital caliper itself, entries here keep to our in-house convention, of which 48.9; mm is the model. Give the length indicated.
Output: 9.79; mm
